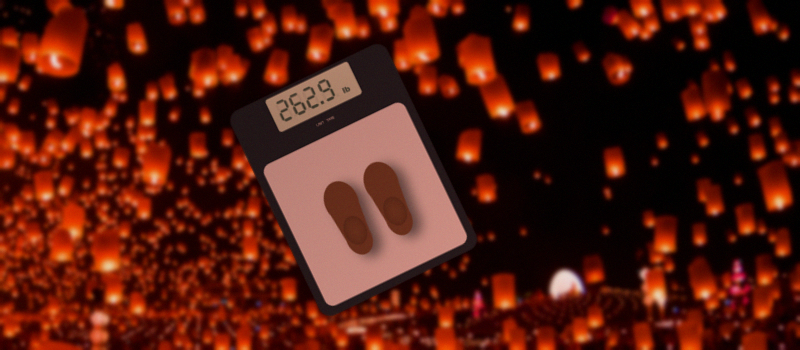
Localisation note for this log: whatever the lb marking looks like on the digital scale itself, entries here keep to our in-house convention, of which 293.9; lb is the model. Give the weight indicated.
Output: 262.9; lb
